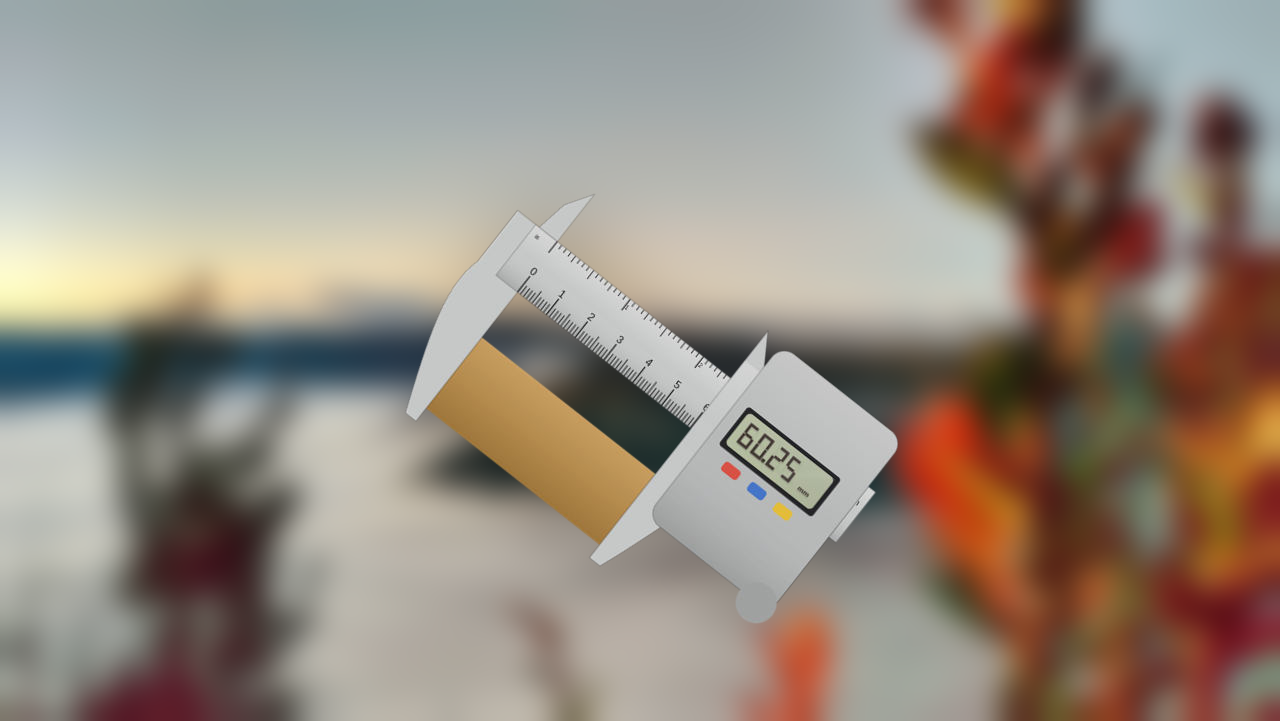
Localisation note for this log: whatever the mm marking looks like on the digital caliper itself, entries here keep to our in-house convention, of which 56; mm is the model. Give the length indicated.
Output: 60.25; mm
